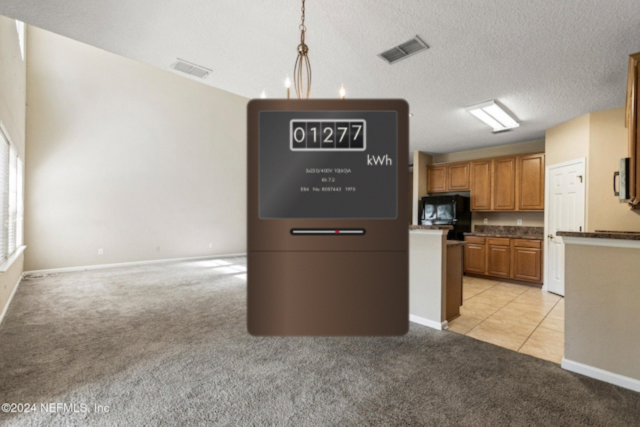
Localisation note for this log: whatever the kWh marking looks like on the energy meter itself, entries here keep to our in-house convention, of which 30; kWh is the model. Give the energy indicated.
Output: 1277; kWh
